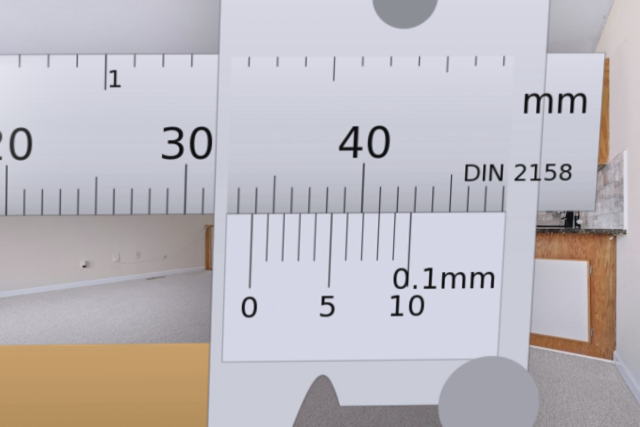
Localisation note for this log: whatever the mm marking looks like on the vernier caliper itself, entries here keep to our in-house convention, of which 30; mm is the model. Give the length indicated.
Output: 33.8; mm
